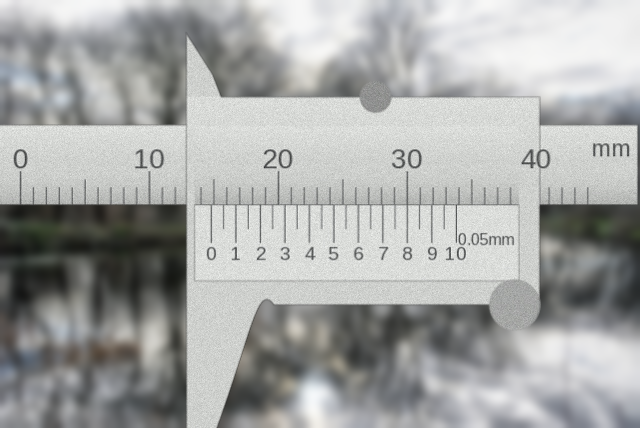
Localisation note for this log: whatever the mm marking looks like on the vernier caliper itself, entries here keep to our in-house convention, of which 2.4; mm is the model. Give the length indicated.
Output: 14.8; mm
